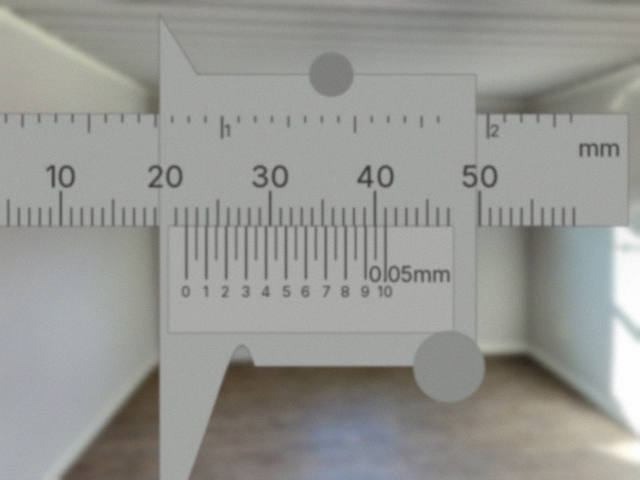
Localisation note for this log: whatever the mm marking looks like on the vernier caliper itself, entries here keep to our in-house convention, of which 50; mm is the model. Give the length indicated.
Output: 22.0; mm
